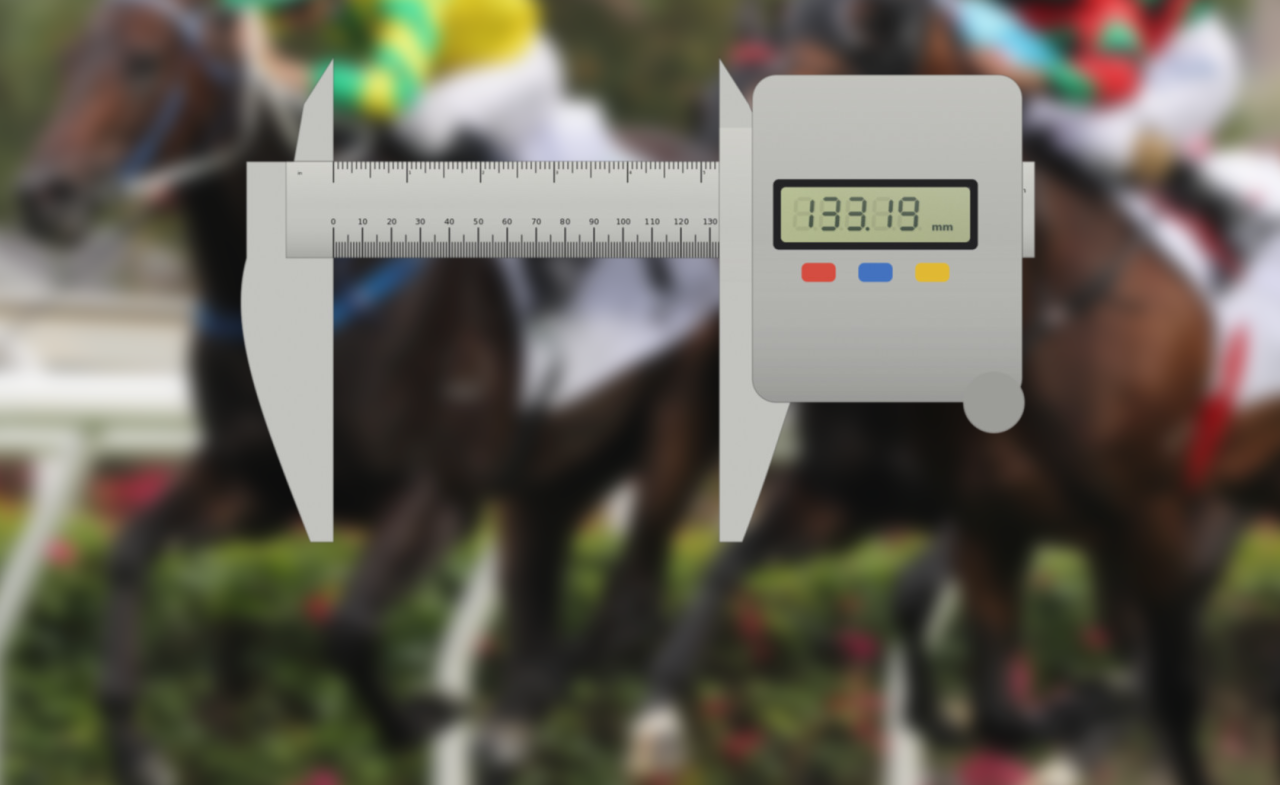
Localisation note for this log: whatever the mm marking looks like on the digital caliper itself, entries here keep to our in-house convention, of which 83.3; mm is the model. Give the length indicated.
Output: 133.19; mm
